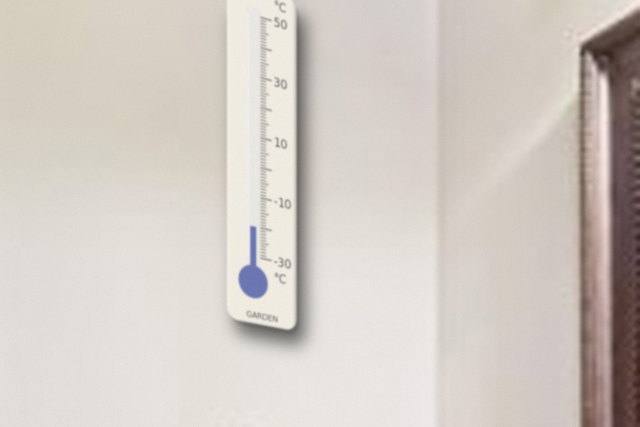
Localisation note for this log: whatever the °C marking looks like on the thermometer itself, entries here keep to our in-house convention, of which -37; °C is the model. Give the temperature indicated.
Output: -20; °C
